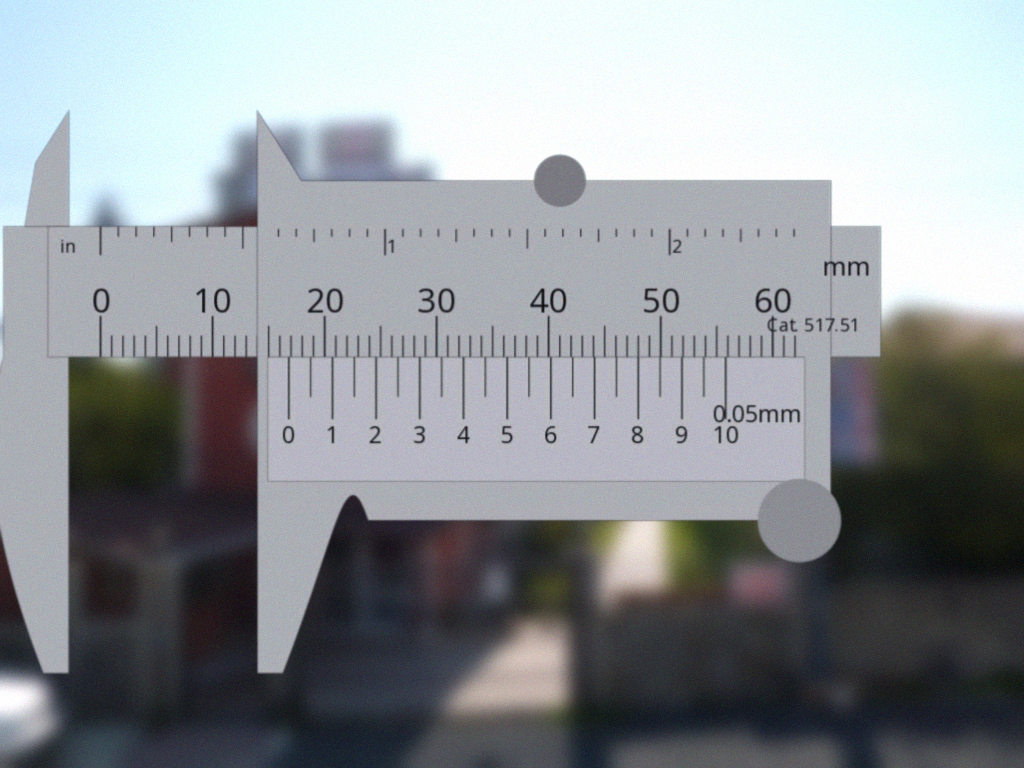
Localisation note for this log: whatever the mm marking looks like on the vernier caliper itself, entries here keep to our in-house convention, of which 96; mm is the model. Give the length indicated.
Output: 16.8; mm
